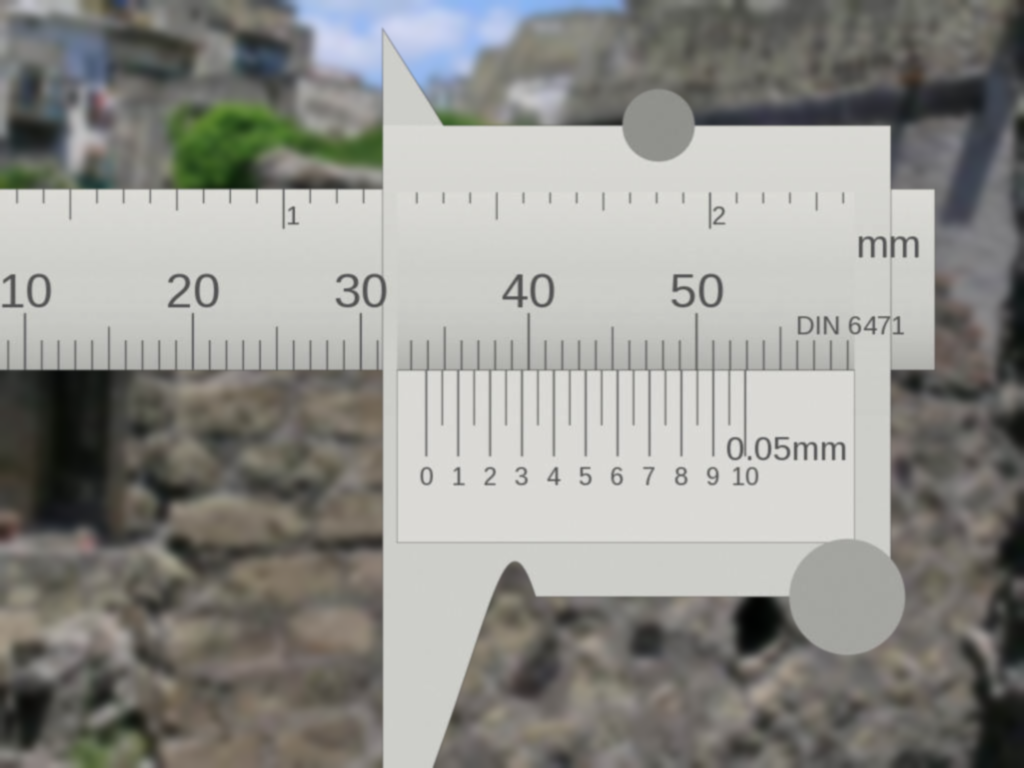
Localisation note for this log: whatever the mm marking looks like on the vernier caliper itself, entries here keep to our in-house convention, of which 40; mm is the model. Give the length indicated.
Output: 33.9; mm
